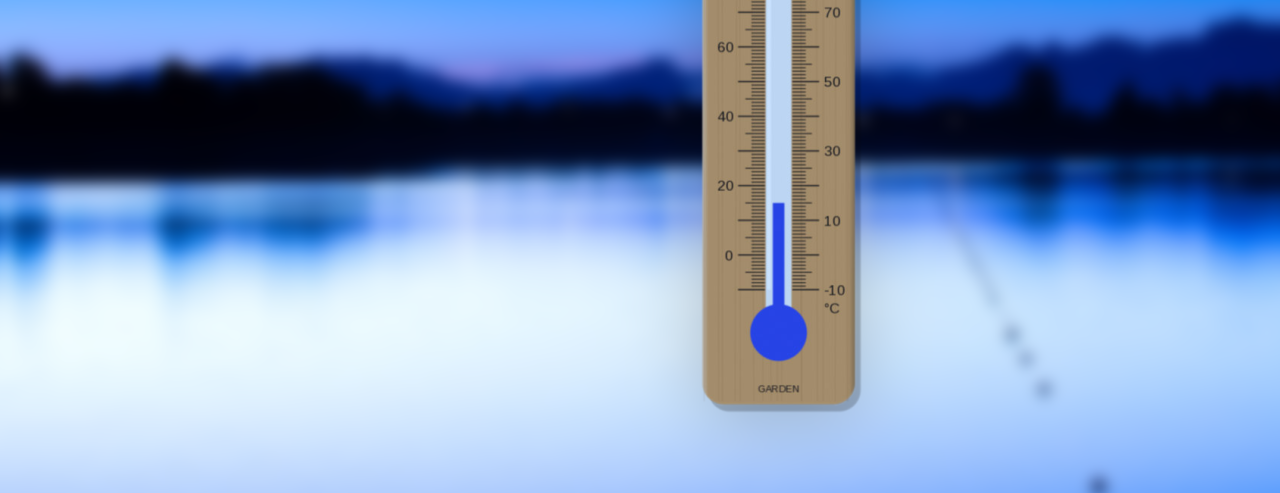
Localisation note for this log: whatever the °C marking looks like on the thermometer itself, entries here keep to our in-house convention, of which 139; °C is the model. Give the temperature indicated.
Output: 15; °C
